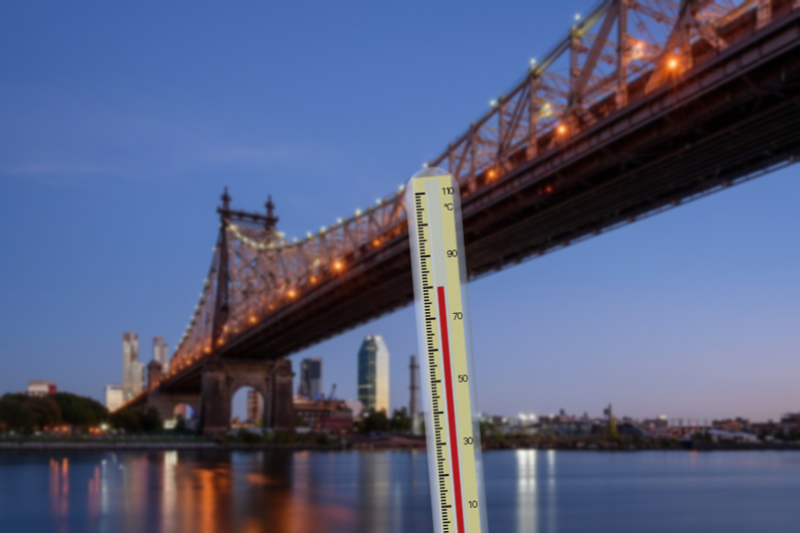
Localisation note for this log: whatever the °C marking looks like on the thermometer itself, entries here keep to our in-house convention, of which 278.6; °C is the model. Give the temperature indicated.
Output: 80; °C
